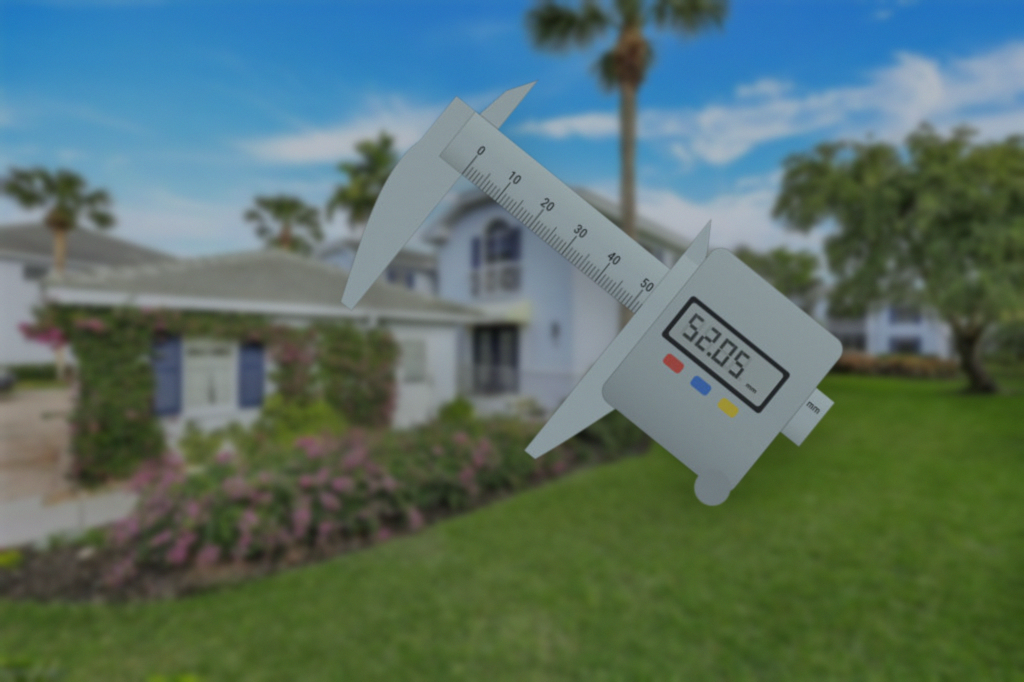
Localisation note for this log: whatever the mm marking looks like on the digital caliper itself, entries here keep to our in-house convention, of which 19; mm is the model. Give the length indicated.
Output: 52.05; mm
